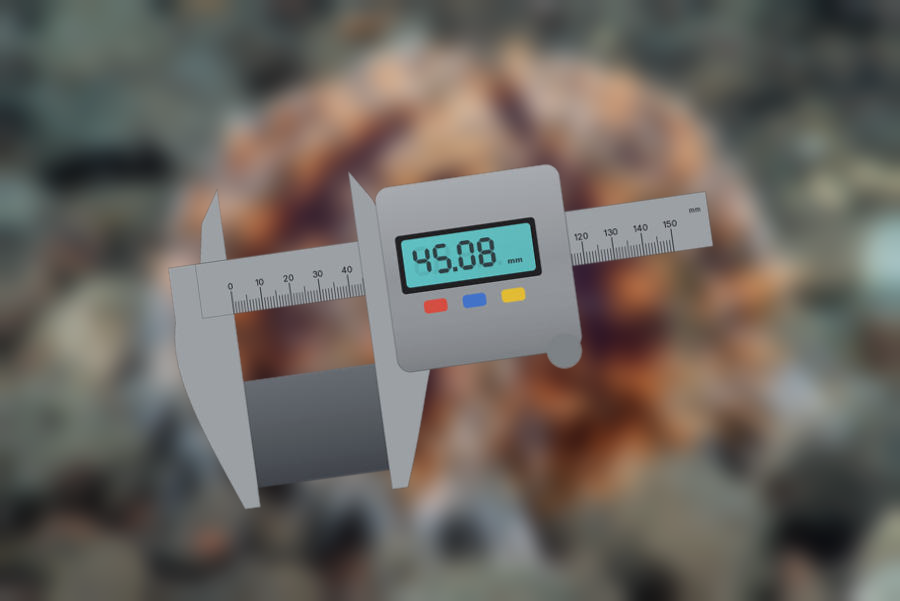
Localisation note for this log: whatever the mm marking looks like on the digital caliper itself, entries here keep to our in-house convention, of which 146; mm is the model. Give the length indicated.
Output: 45.08; mm
